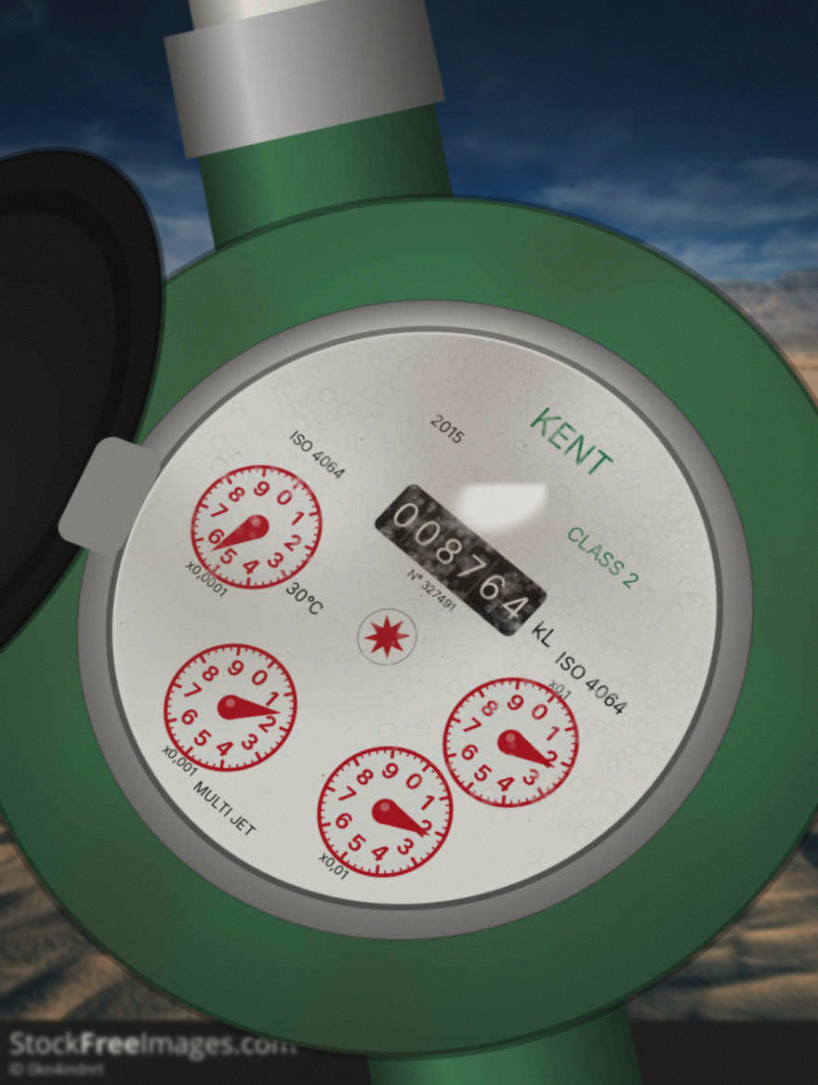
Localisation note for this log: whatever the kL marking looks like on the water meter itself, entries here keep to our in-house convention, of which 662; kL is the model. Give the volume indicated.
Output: 8764.2215; kL
